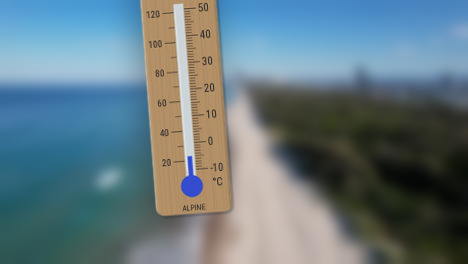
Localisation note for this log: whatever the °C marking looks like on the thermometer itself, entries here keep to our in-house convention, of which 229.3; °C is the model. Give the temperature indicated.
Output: -5; °C
